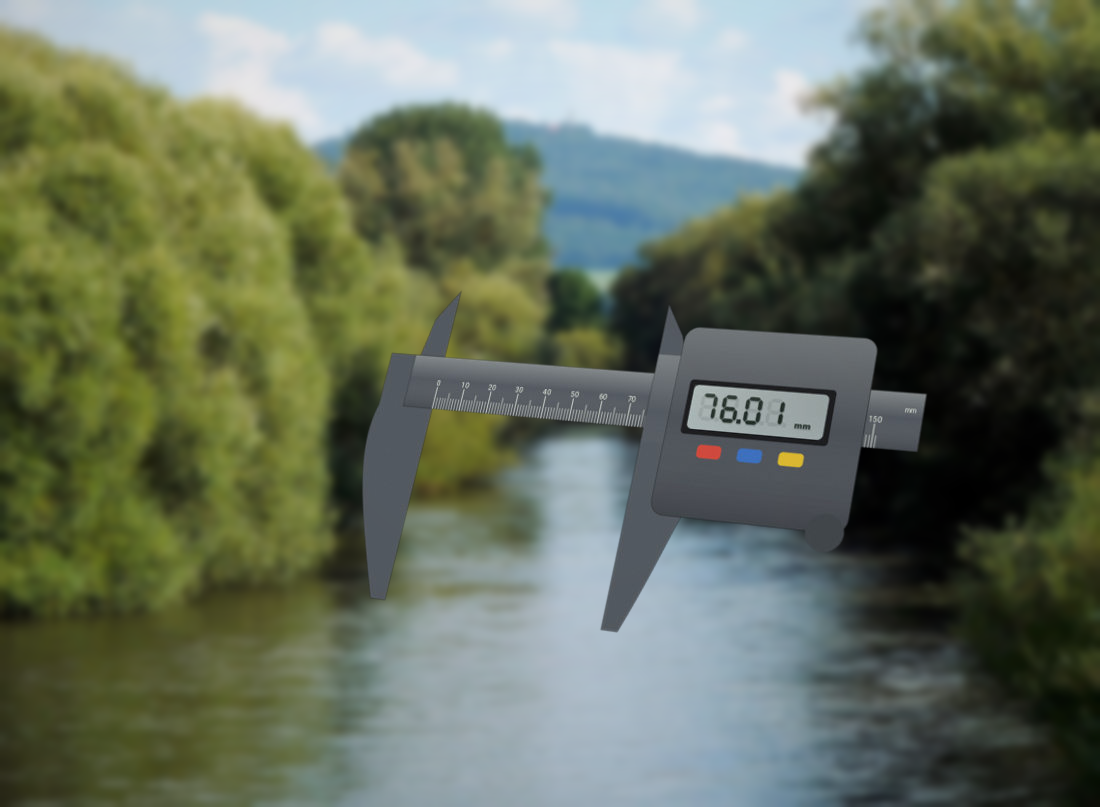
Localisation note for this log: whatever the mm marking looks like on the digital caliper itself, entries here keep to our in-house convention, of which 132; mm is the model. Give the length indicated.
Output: 76.01; mm
